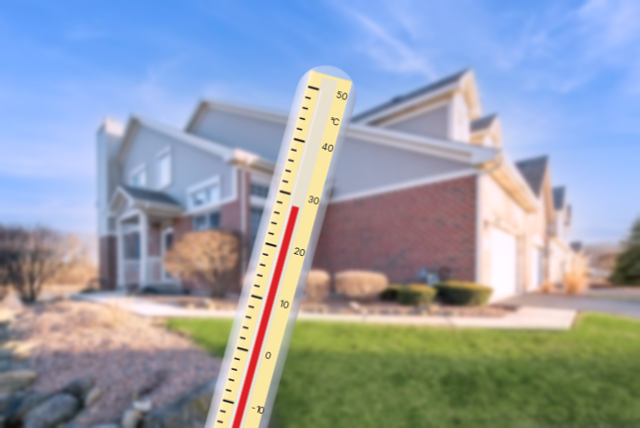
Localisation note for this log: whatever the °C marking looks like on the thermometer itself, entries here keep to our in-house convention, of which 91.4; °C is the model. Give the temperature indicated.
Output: 28; °C
